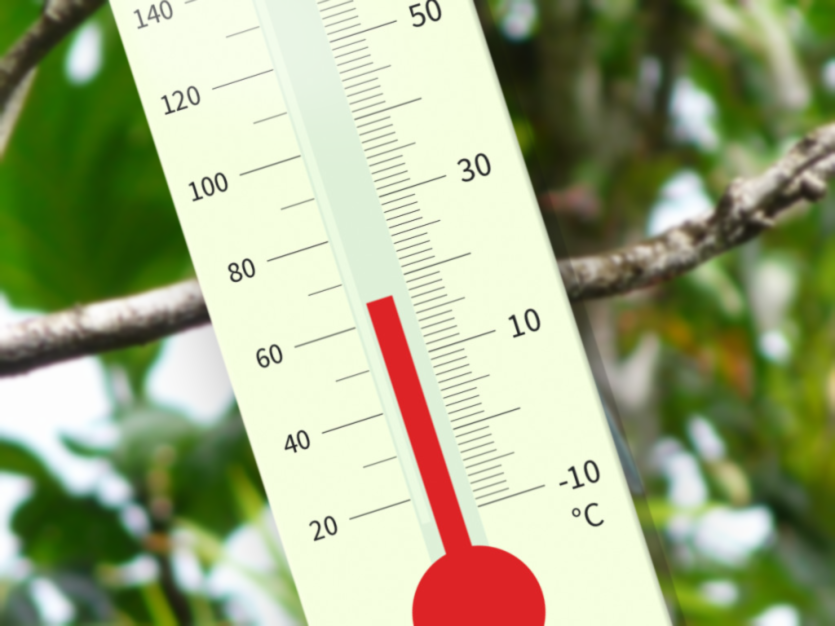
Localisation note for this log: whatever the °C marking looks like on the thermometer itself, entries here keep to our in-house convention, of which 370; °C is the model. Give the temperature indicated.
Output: 18; °C
